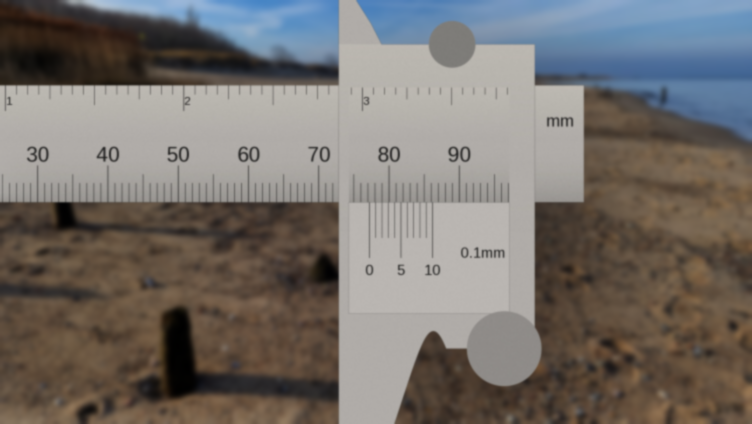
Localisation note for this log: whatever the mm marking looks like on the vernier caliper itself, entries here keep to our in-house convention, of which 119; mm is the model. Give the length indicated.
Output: 77.2; mm
